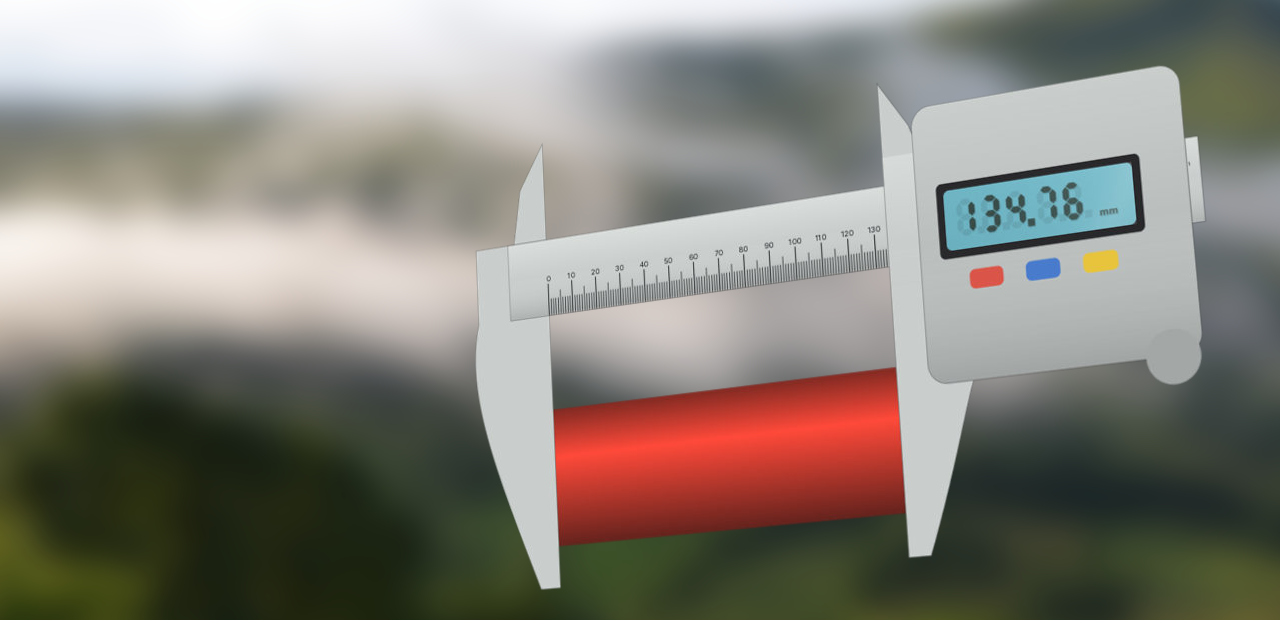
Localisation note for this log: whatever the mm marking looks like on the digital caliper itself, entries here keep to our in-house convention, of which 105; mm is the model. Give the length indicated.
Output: 134.76; mm
